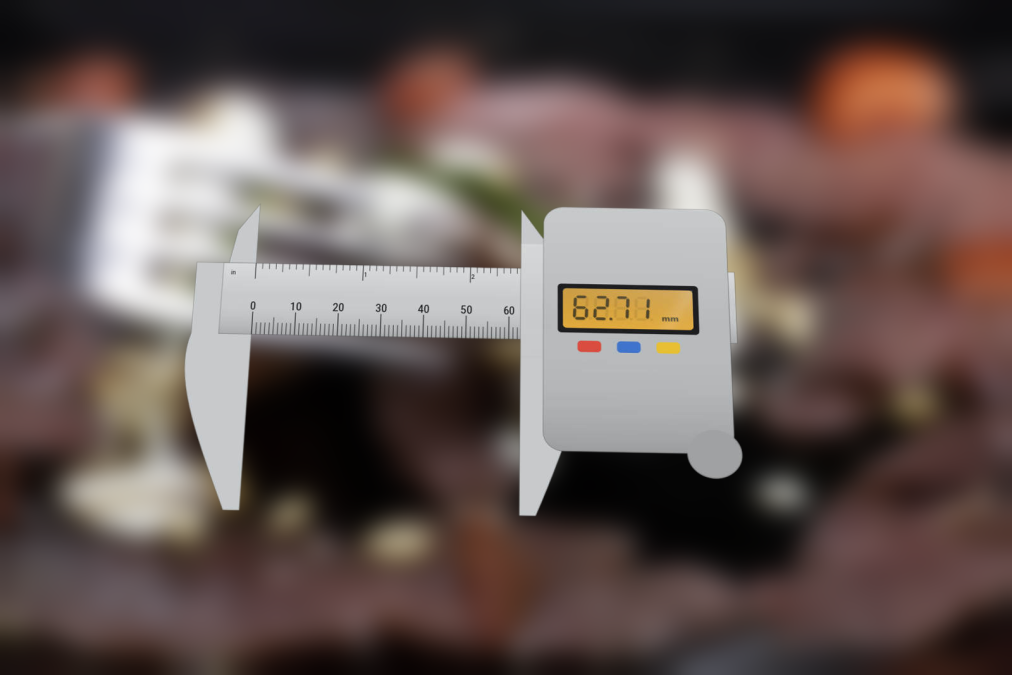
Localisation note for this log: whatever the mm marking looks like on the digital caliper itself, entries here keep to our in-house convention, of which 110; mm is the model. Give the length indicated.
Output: 62.71; mm
